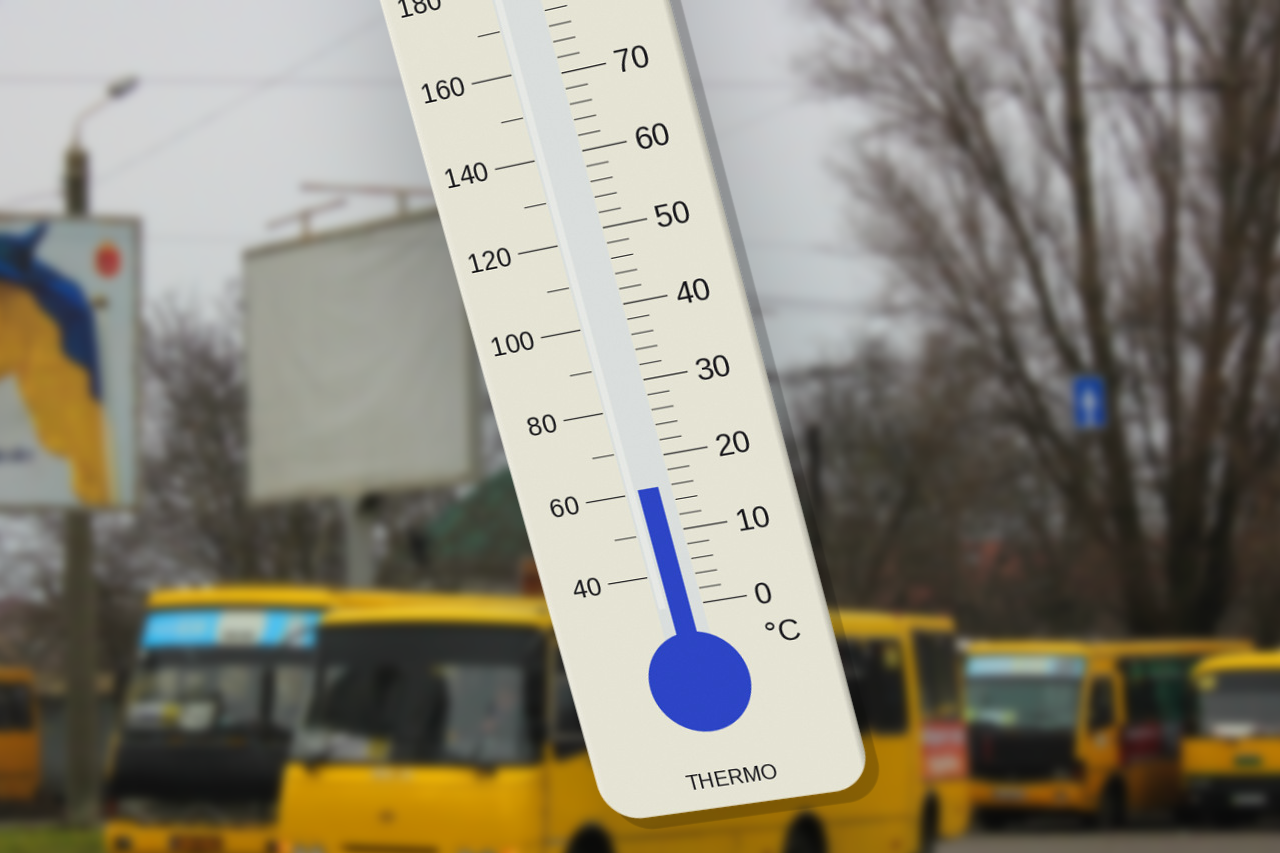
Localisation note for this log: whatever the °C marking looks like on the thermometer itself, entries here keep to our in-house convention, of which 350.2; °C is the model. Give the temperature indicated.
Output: 16; °C
